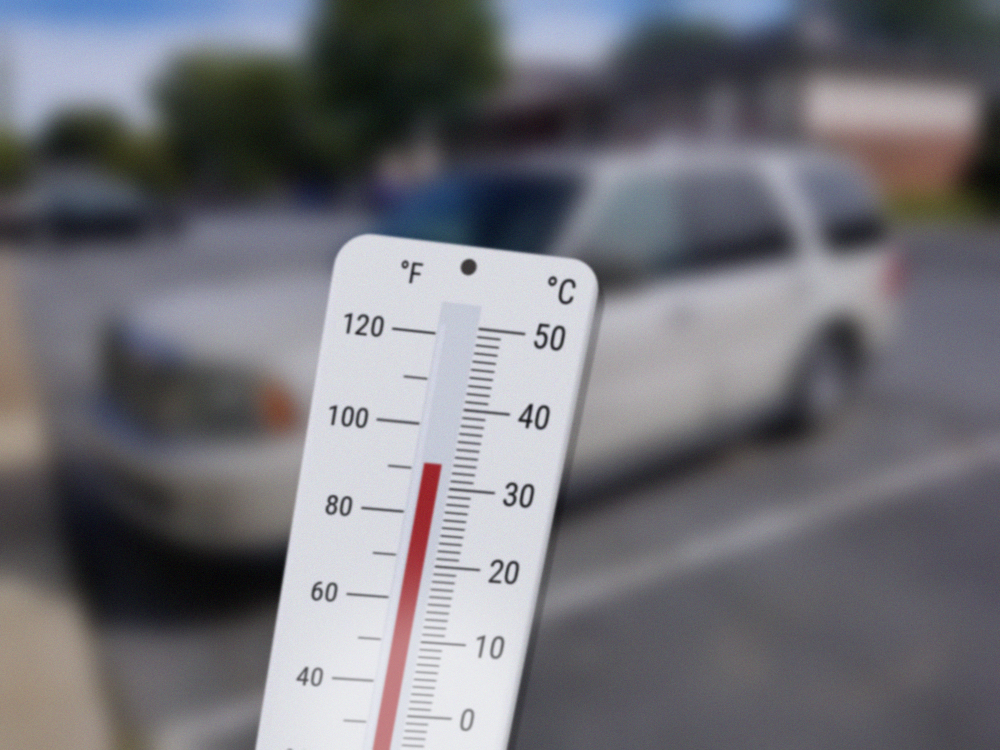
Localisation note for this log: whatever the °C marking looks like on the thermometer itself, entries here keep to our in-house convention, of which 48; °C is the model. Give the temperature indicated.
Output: 33; °C
